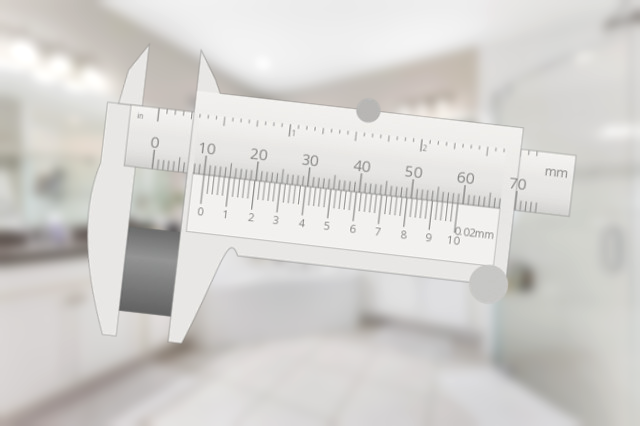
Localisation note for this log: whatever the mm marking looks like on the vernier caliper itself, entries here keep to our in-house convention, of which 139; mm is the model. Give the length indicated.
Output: 10.0; mm
